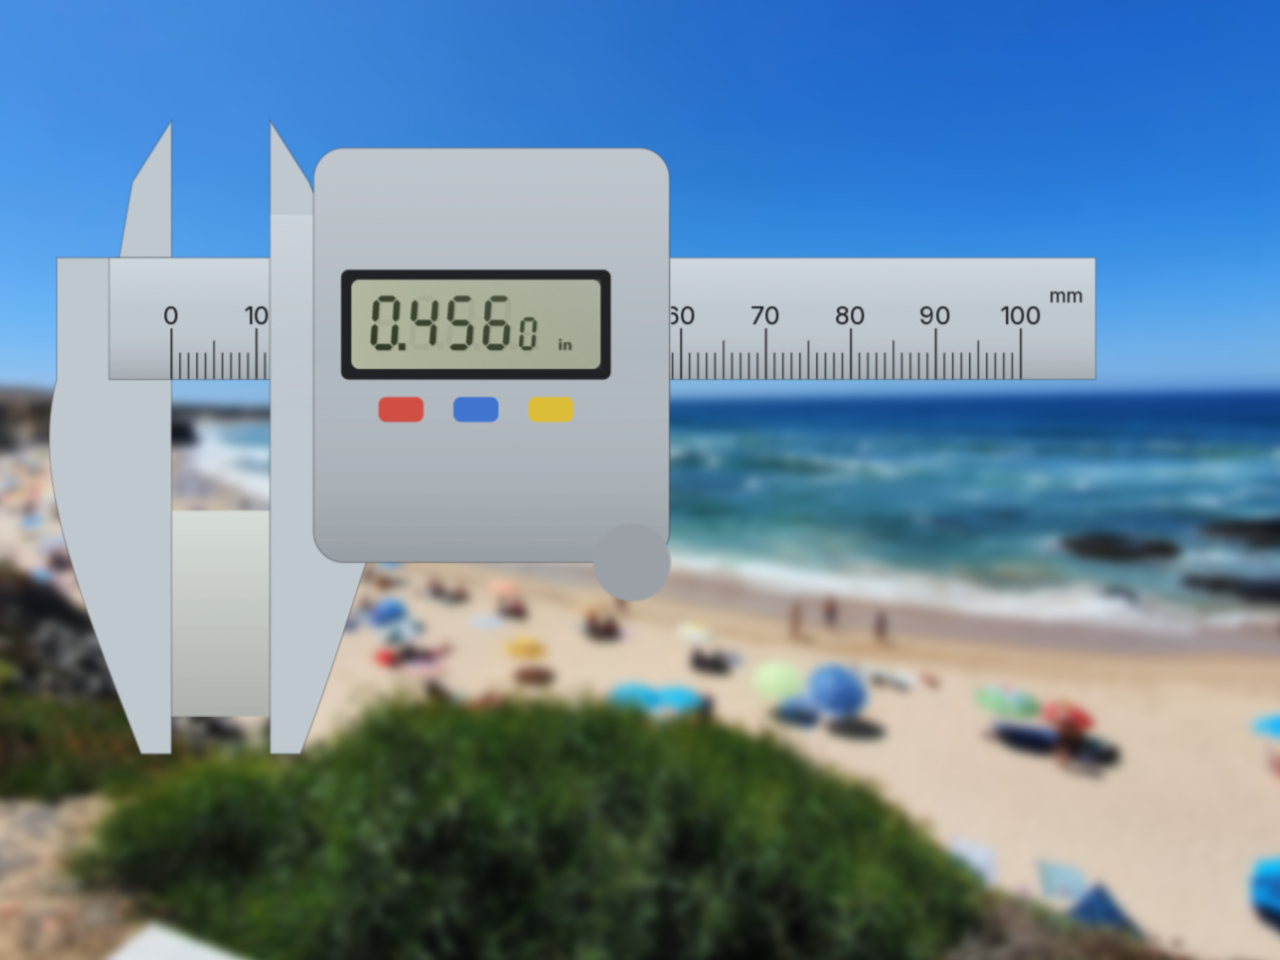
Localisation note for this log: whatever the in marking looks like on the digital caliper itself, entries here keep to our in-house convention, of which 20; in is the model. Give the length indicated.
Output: 0.4560; in
